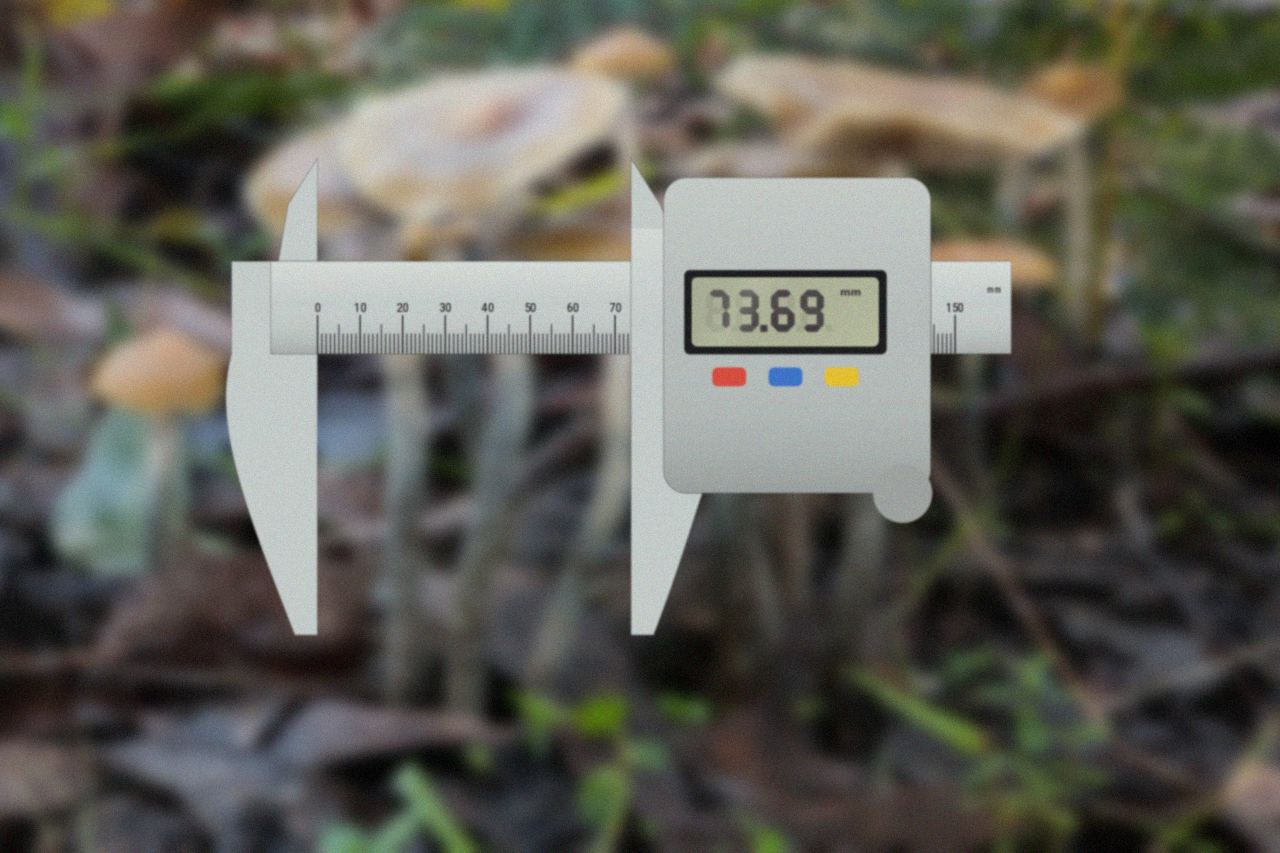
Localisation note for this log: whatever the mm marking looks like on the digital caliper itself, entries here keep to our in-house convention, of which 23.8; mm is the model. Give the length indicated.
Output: 73.69; mm
